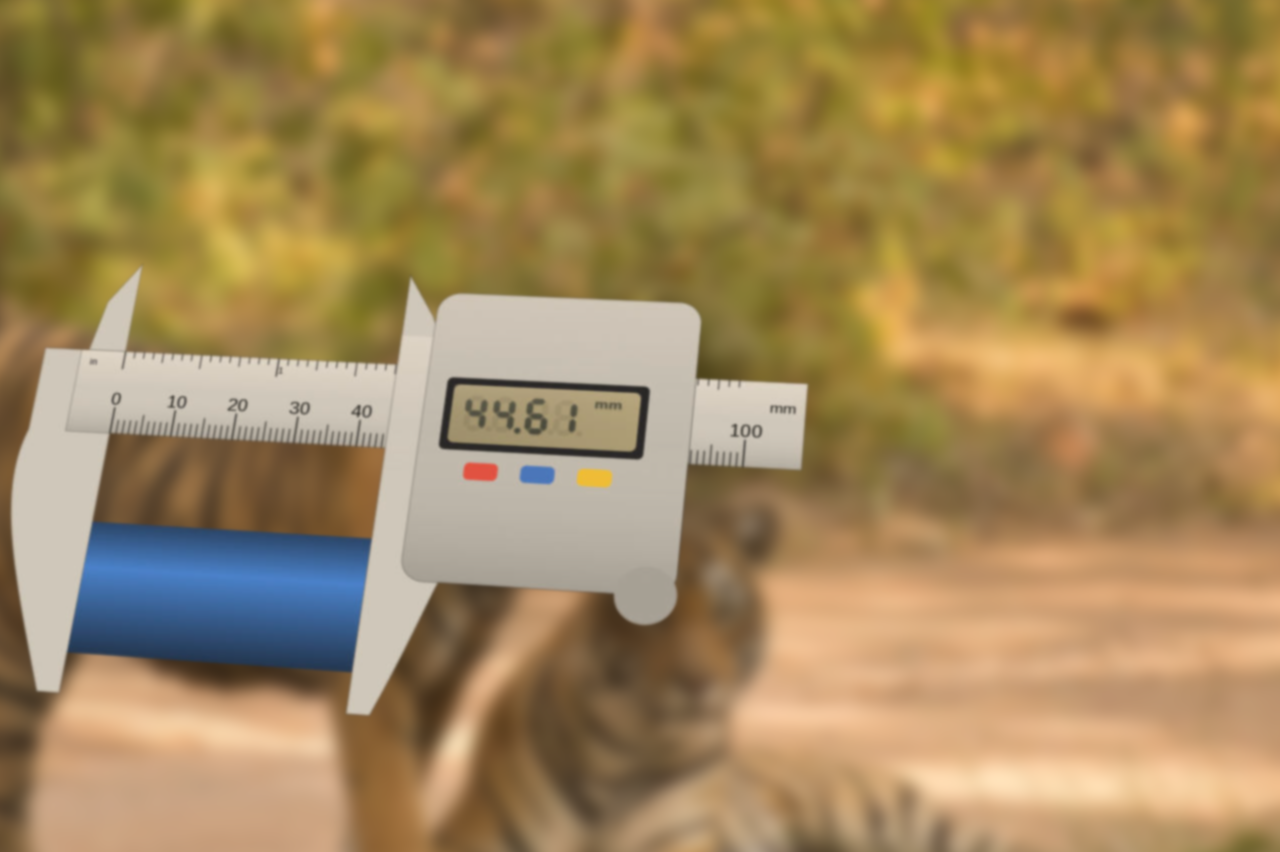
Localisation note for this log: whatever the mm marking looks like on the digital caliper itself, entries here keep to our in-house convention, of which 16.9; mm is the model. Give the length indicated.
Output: 44.61; mm
